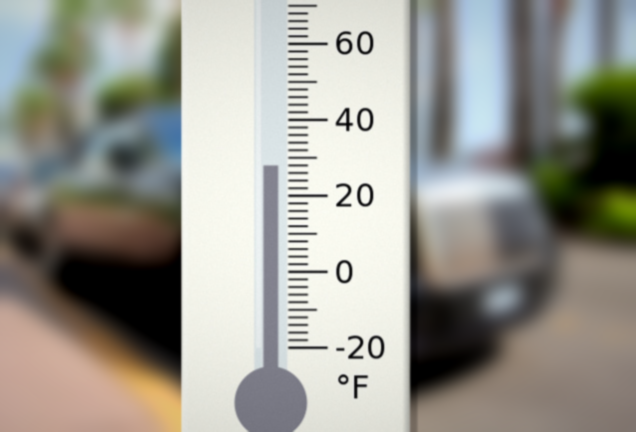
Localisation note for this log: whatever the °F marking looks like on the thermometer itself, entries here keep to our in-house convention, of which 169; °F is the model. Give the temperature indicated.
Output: 28; °F
